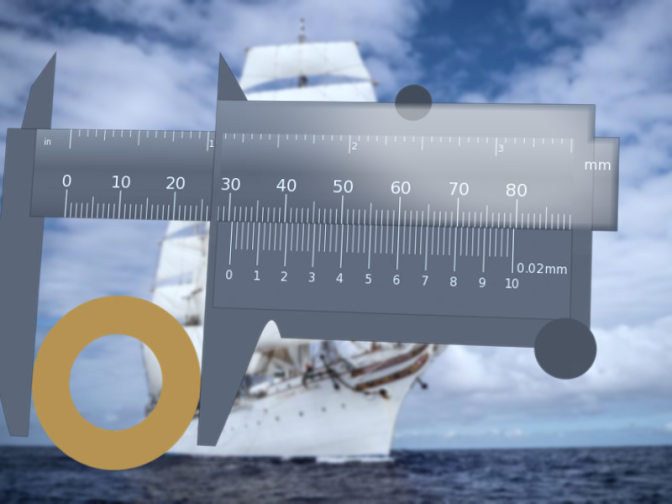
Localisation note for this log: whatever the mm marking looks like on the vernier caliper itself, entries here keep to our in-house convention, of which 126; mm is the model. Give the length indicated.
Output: 30.6; mm
